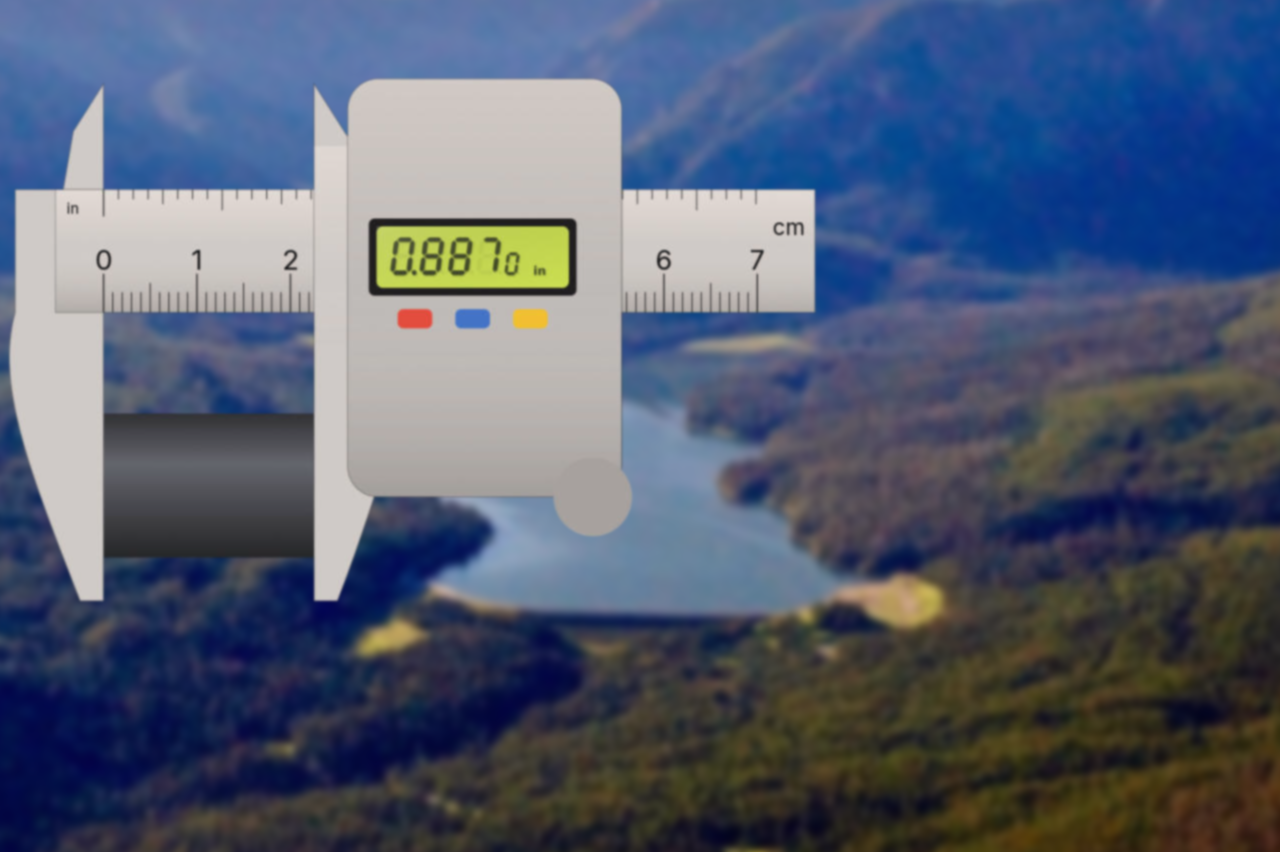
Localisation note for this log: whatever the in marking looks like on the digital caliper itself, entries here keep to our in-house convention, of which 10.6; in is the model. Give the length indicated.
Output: 0.8870; in
